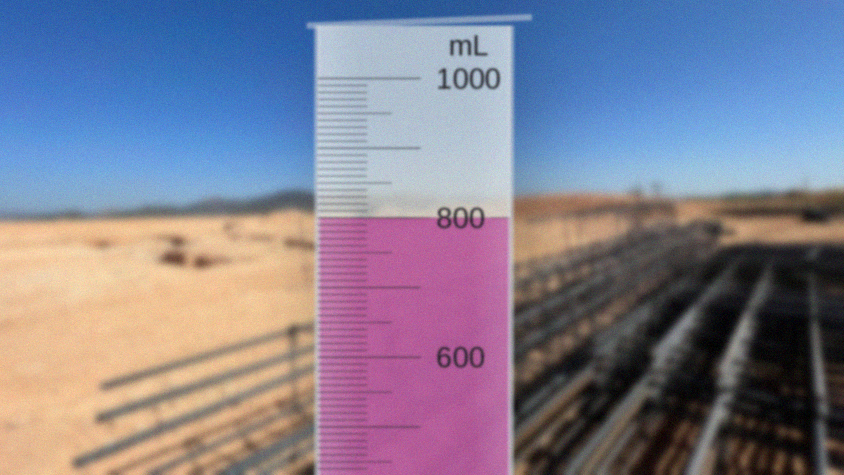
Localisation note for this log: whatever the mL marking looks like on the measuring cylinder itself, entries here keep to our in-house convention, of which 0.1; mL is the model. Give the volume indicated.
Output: 800; mL
